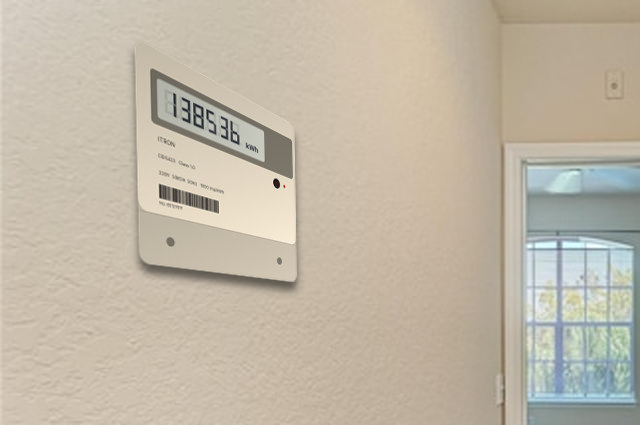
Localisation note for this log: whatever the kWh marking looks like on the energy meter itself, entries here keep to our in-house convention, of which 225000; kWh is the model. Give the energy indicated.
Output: 138536; kWh
